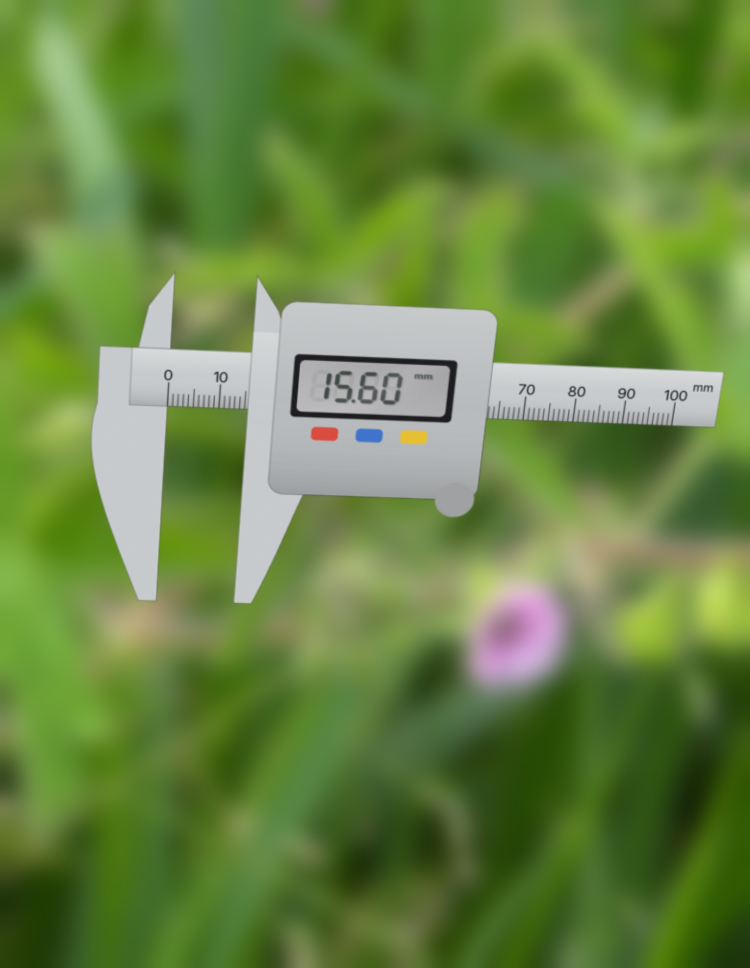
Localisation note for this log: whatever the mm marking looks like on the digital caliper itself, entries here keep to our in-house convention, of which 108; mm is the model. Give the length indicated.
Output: 15.60; mm
